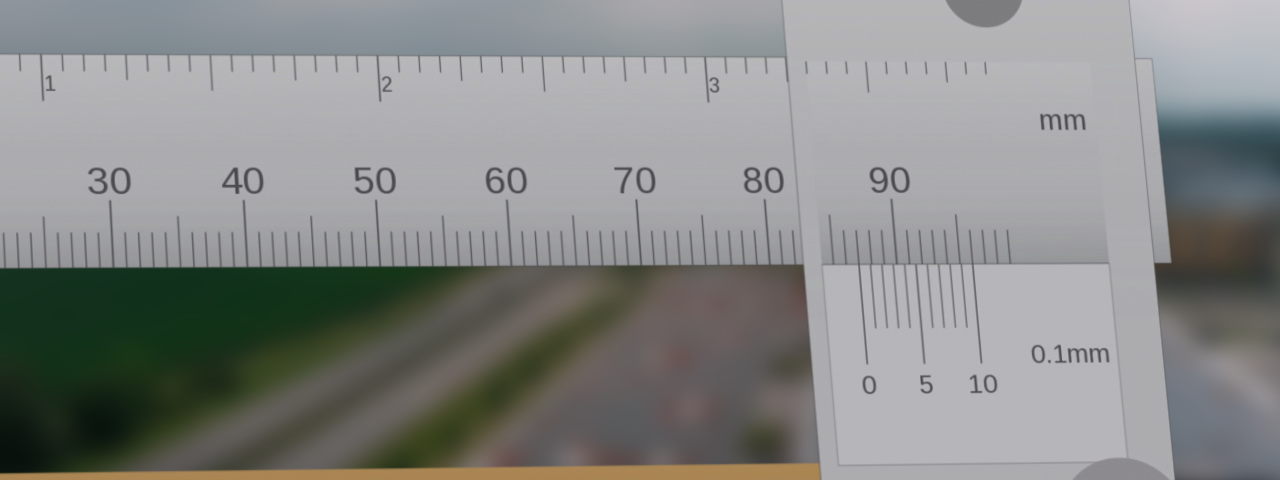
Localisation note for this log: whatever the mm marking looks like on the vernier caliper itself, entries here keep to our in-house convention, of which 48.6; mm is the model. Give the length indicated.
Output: 87.0; mm
